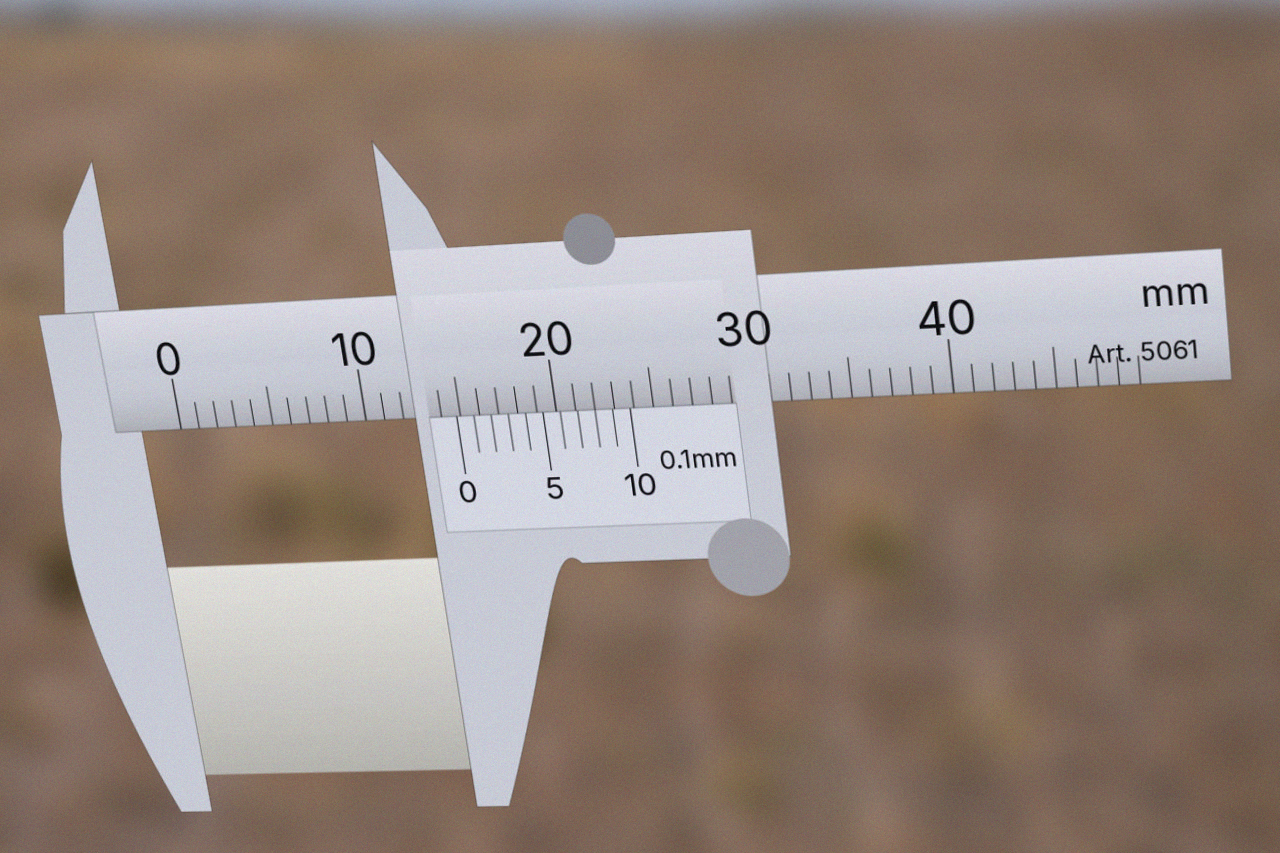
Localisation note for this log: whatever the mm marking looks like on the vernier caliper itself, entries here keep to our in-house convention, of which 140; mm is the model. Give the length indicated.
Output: 14.8; mm
